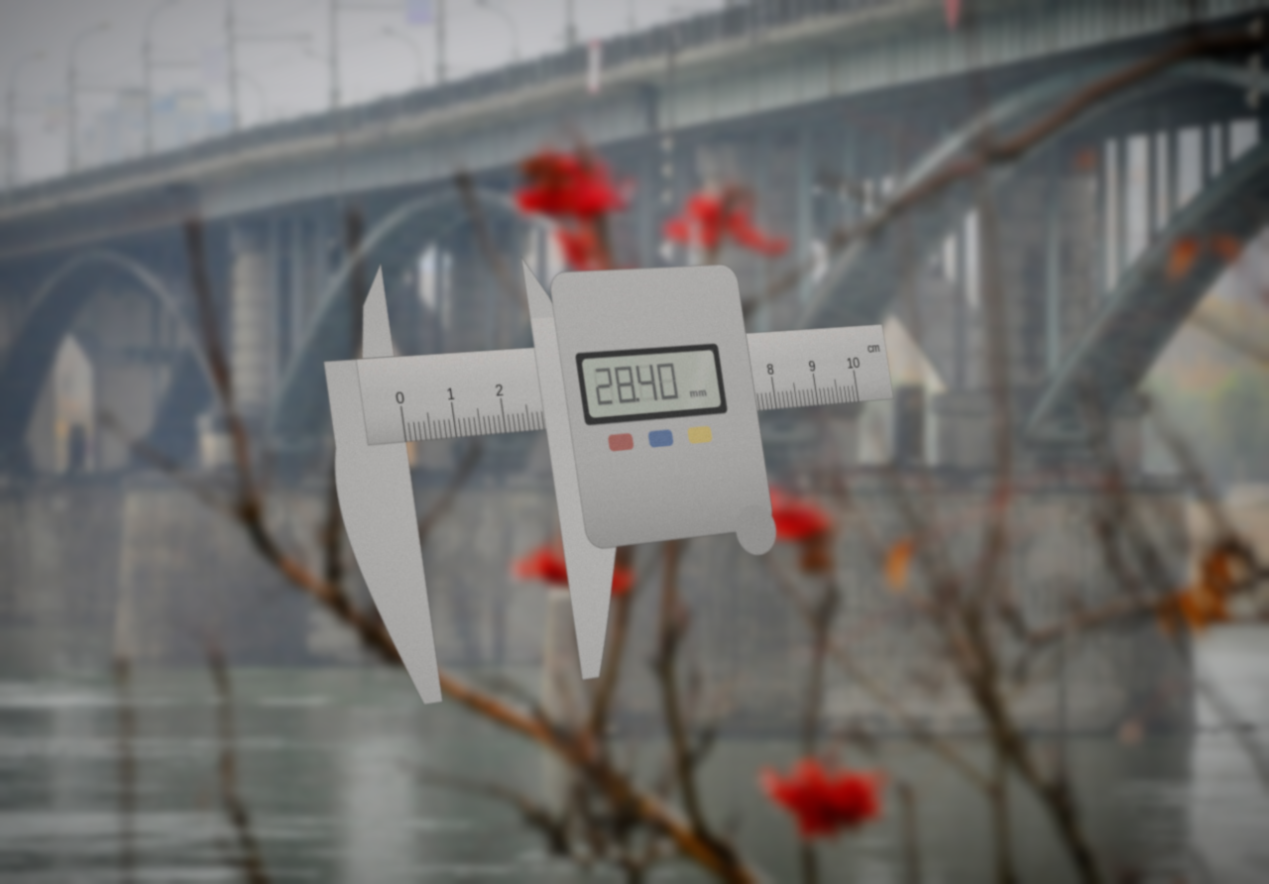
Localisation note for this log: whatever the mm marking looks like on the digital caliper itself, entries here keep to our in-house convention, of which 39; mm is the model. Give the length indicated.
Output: 28.40; mm
